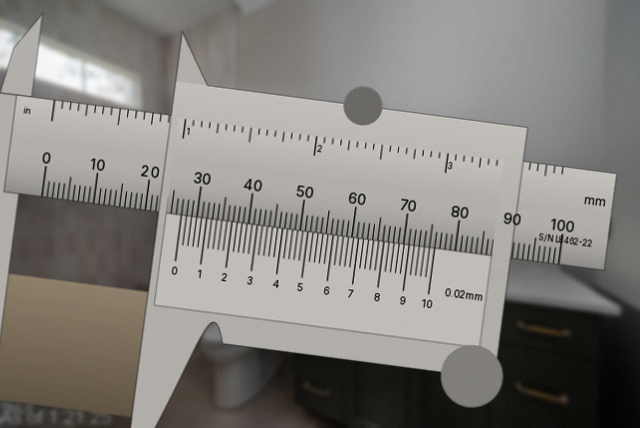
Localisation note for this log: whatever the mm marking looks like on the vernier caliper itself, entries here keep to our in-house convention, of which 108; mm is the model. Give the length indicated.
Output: 27.0; mm
